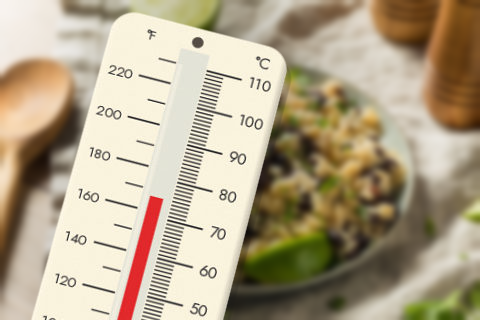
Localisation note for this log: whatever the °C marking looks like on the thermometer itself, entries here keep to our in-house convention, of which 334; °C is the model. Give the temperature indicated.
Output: 75; °C
